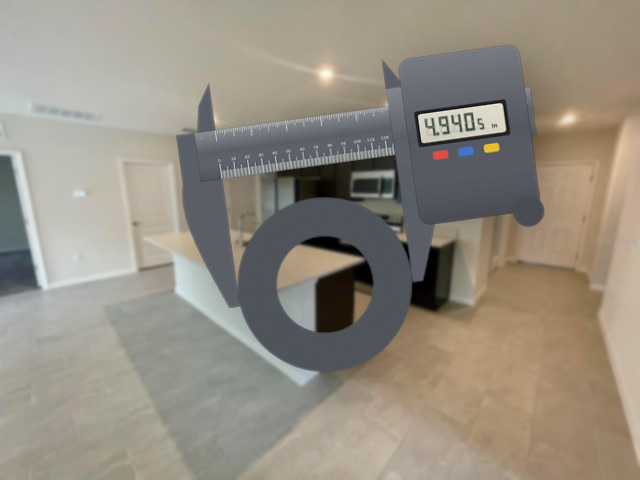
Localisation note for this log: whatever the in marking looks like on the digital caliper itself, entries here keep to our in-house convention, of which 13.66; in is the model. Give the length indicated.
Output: 4.9405; in
